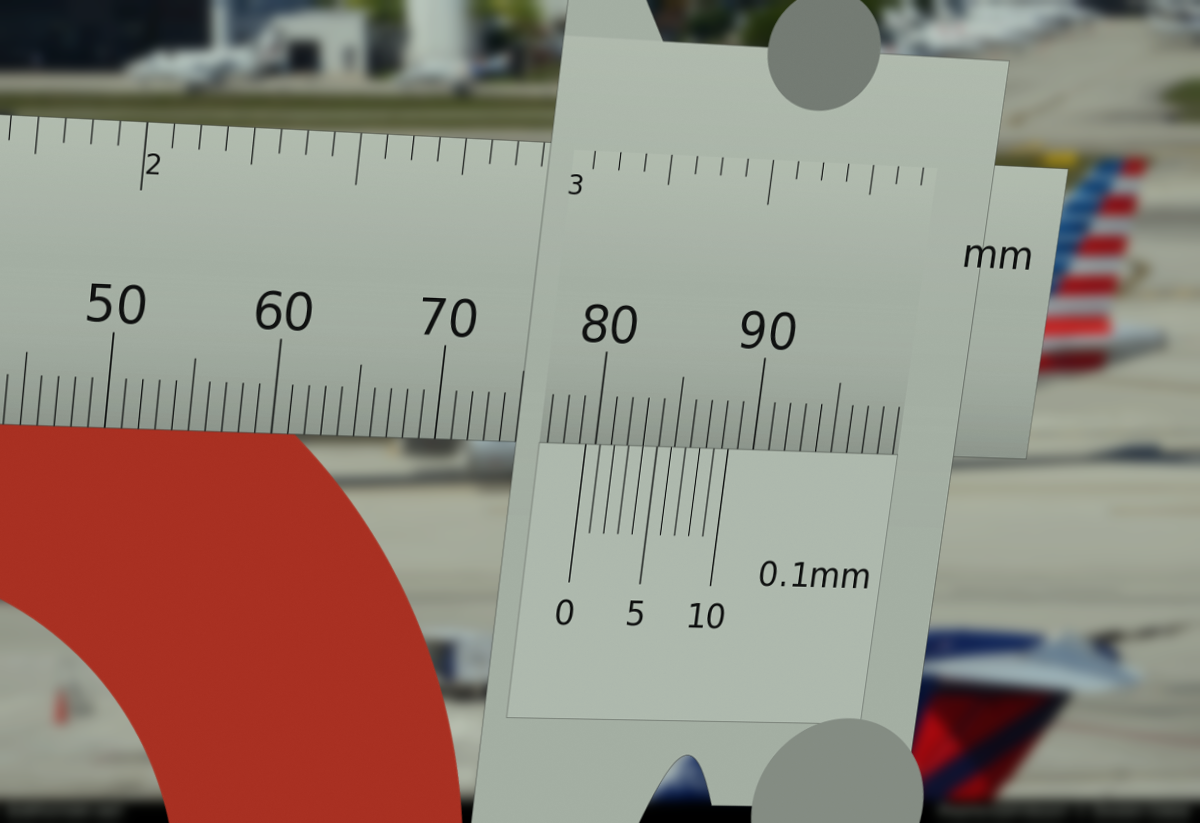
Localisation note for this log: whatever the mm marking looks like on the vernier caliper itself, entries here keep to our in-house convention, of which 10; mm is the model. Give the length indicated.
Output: 79.4; mm
